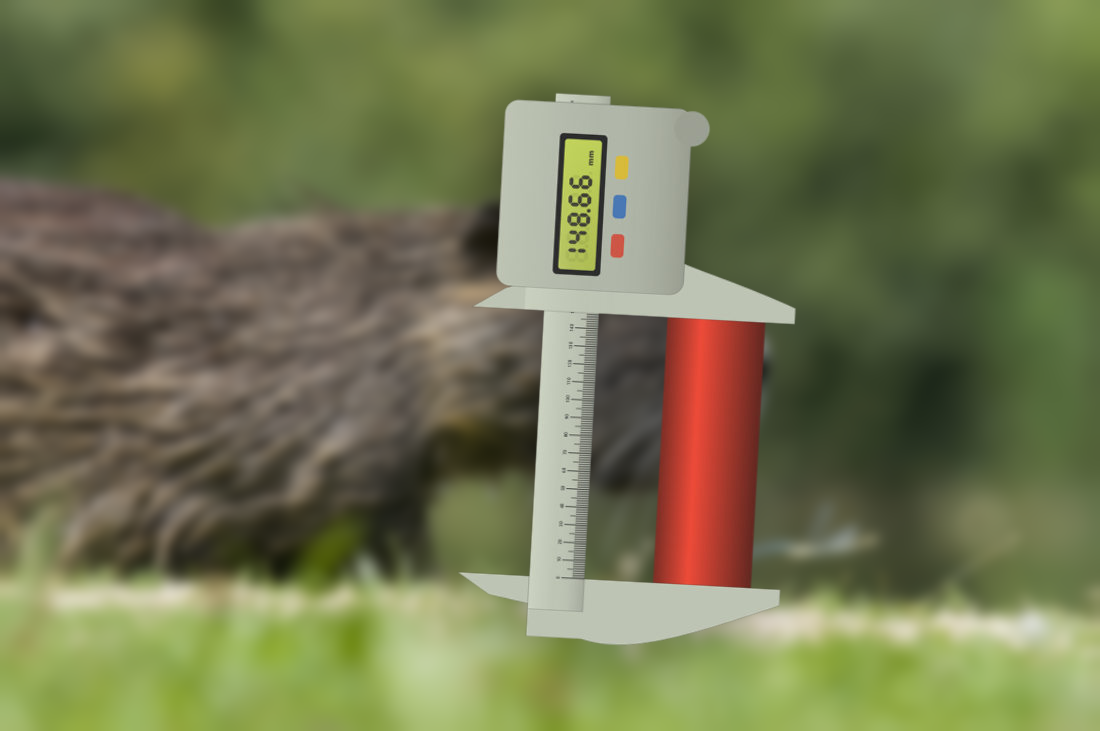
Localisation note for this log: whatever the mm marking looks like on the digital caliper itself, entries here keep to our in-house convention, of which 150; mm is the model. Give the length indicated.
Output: 148.66; mm
